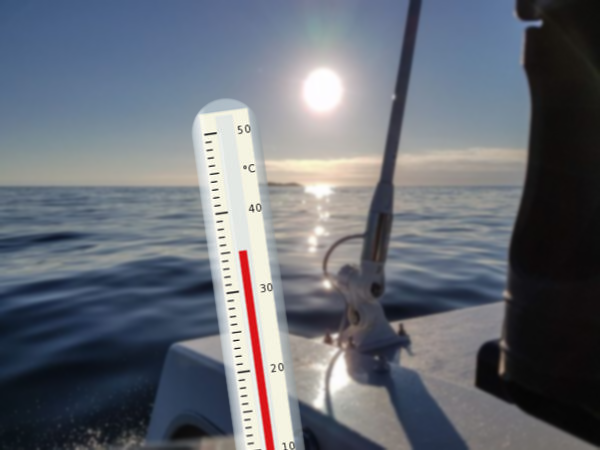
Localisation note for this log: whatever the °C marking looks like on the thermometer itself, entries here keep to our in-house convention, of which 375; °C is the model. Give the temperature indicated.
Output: 35; °C
